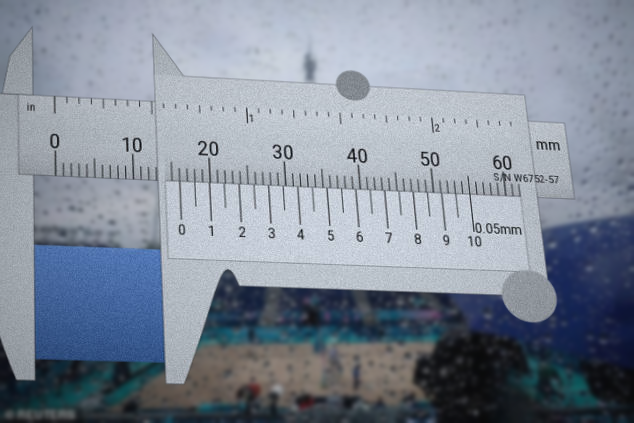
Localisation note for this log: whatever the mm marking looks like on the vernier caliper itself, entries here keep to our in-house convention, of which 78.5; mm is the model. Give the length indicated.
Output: 16.0; mm
